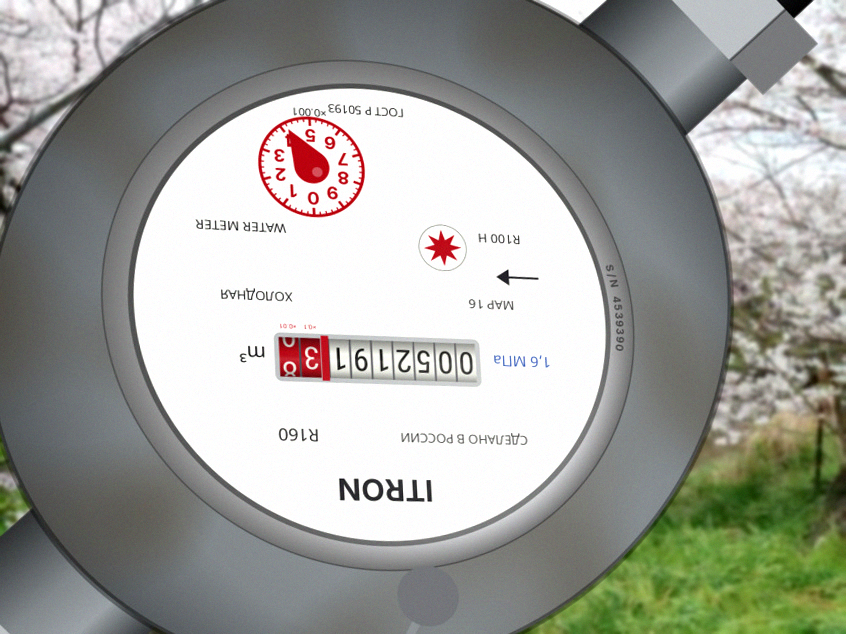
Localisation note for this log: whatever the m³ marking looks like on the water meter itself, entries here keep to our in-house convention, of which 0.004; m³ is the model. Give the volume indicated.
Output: 52191.384; m³
